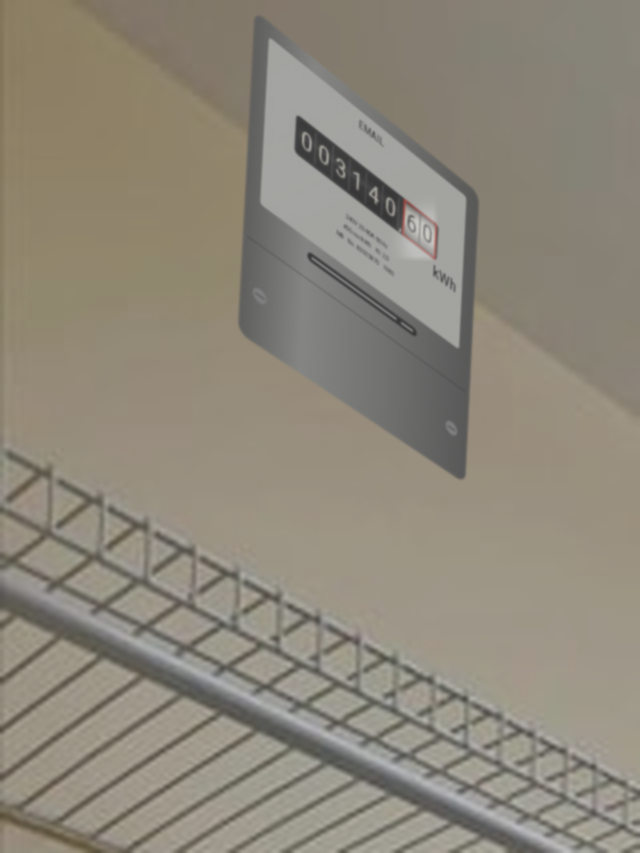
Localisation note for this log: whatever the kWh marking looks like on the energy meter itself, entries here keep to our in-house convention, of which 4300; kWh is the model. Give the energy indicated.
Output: 3140.60; kWh
